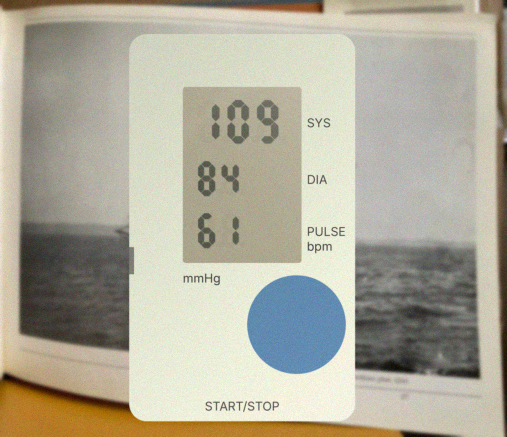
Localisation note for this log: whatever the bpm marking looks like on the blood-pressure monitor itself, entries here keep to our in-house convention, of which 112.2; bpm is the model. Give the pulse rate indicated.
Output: 61; bpm
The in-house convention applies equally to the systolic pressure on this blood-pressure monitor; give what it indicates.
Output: 109; mmHg
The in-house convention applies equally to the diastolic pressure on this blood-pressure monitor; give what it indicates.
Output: 84; mmHg
